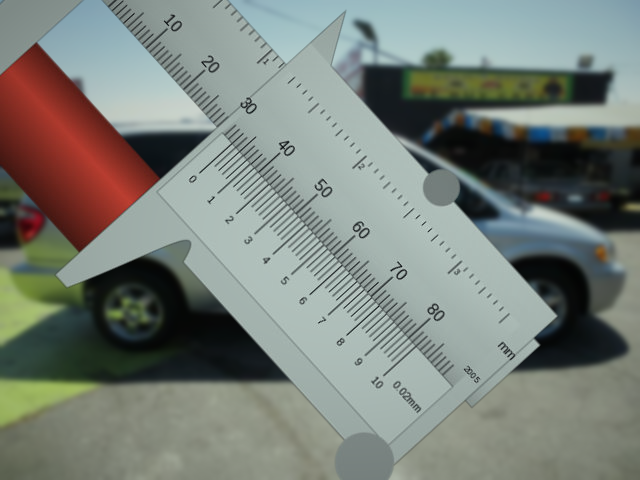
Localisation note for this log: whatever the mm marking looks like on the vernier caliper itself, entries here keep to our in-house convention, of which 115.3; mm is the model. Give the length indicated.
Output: 33.0; mm
